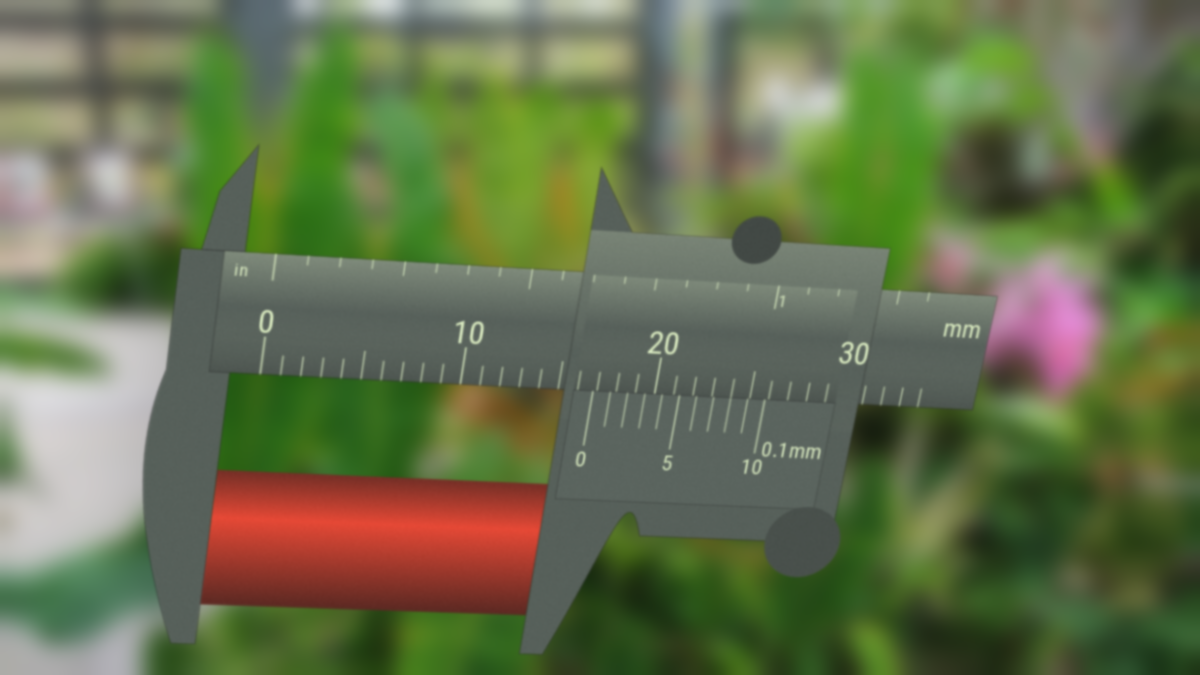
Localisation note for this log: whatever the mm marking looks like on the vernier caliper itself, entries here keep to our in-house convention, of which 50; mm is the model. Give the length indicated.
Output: 16.8; mm
